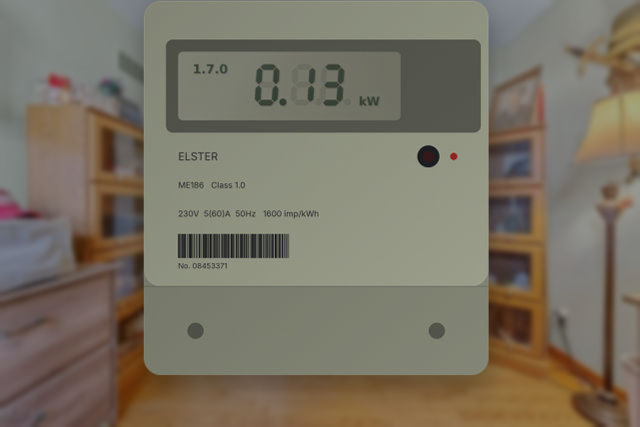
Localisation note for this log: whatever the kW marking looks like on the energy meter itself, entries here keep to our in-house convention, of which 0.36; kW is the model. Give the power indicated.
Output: 0.13; kW
